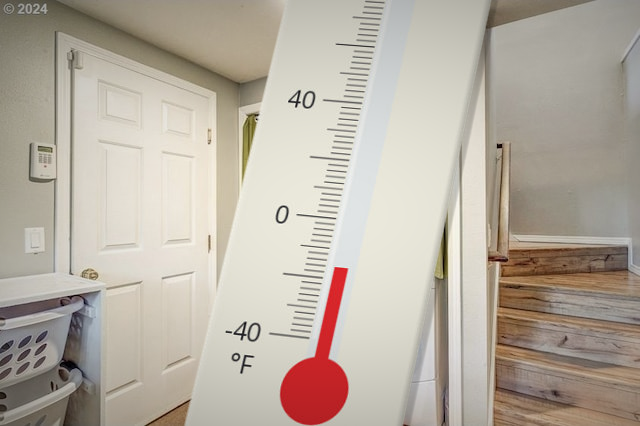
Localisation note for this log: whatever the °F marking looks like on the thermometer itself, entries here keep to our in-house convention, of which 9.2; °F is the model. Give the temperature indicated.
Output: -16; °F
